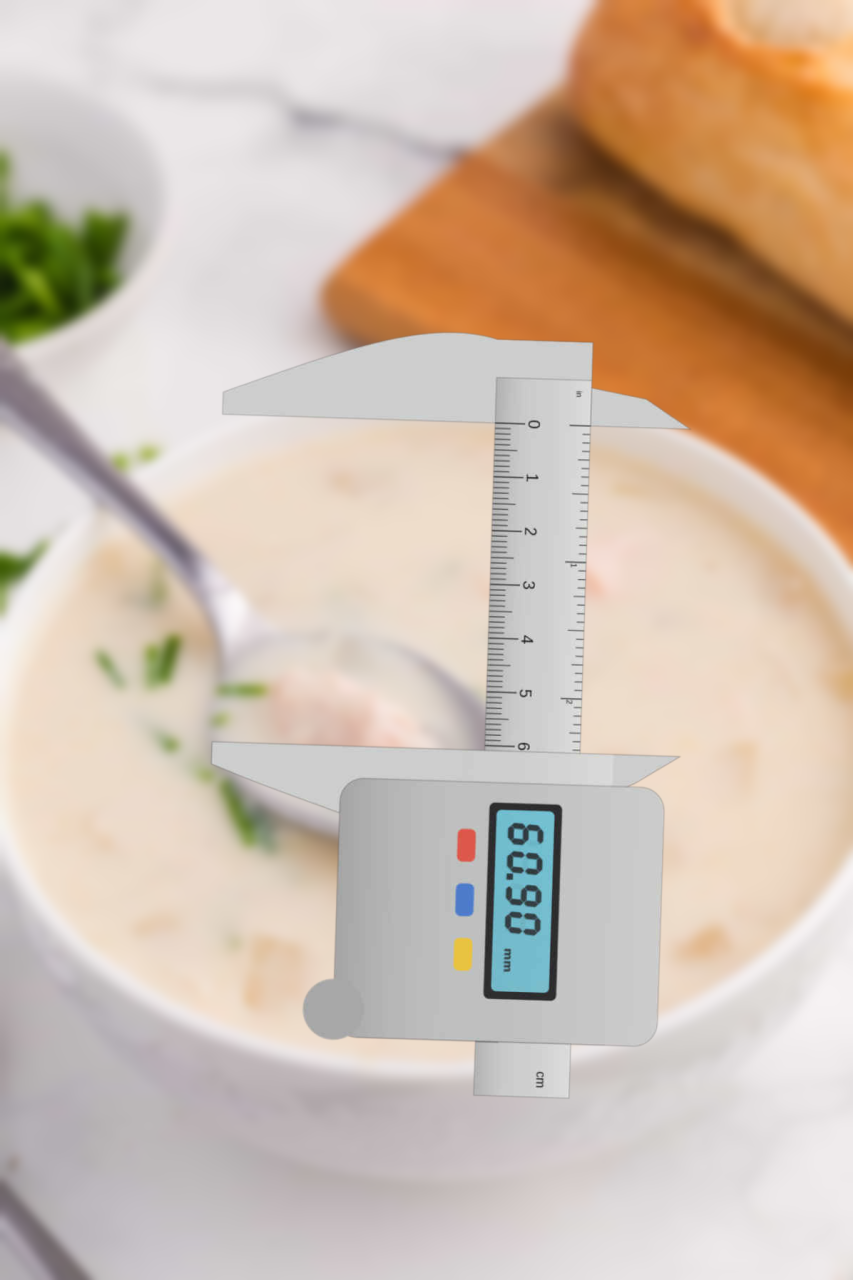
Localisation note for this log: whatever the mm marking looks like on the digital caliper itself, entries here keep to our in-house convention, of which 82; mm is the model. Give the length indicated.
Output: 60.90; mm
